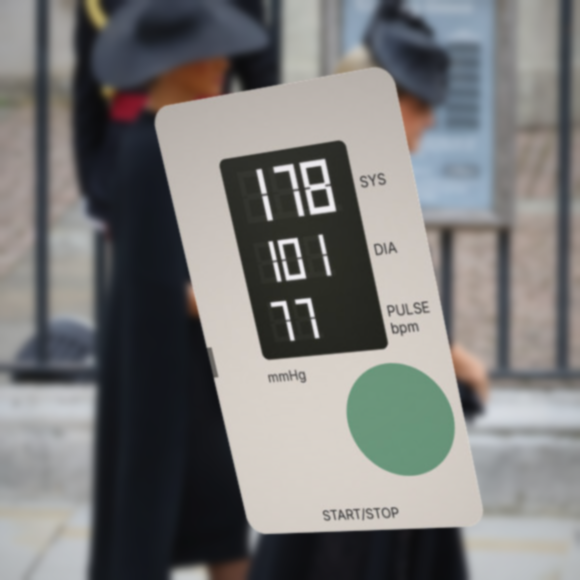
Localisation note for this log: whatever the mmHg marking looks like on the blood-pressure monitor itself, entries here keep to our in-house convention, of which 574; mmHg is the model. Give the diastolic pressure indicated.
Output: 101; mmHg
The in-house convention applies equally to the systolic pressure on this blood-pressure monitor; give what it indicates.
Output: 178; mmHg
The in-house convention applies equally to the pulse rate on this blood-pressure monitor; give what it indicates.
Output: 77; bpm
